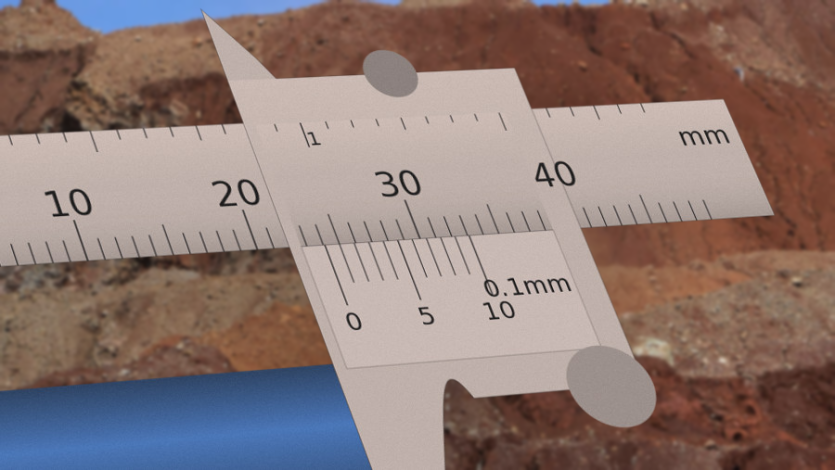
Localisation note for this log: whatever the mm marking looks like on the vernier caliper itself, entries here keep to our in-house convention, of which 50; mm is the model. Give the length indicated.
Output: 24.1; mm
